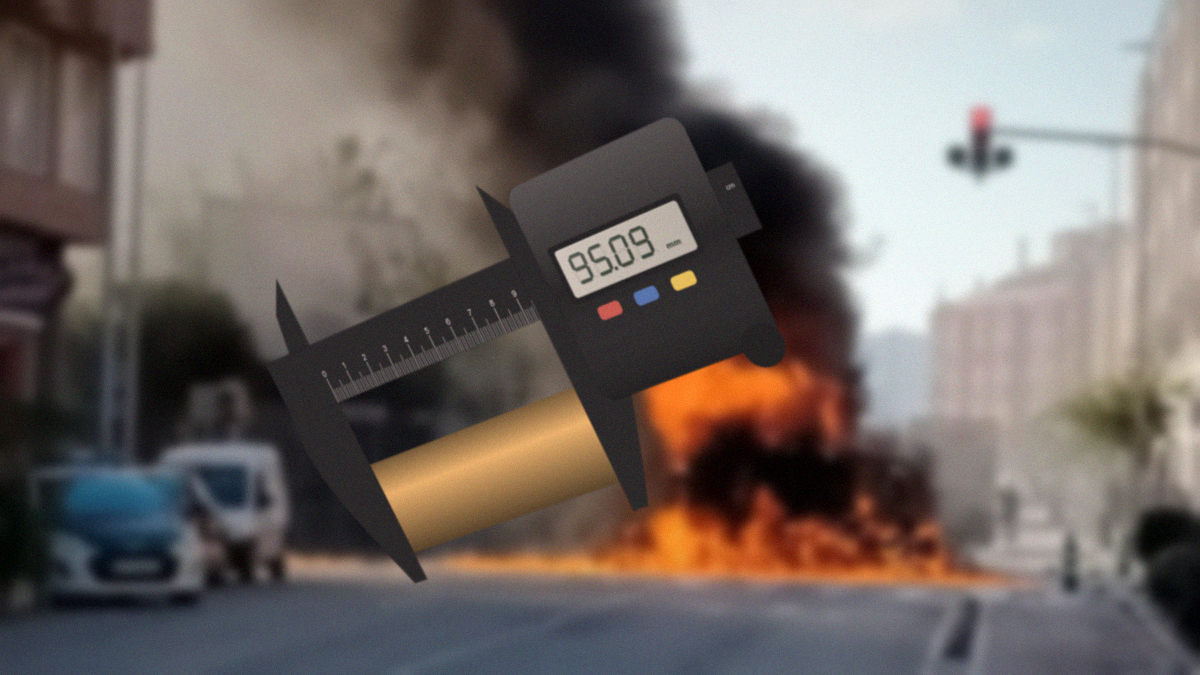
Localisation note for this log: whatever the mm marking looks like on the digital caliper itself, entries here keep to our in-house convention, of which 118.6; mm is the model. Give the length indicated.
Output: 95.09; mm
